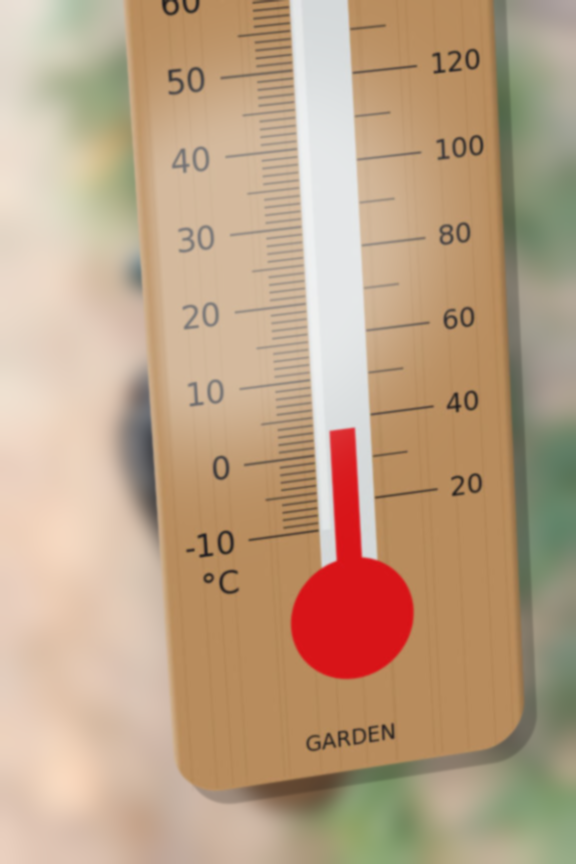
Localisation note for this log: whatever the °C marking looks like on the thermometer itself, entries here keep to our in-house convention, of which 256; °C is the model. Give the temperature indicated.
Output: 3; °C
